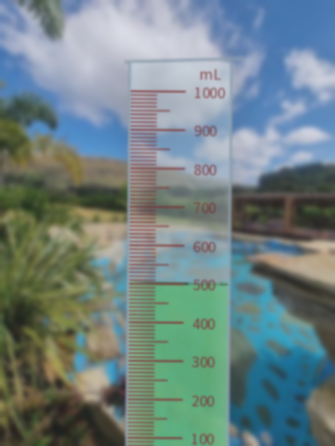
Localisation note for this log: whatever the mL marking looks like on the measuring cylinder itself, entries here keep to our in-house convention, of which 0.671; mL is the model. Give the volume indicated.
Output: 500; mL
